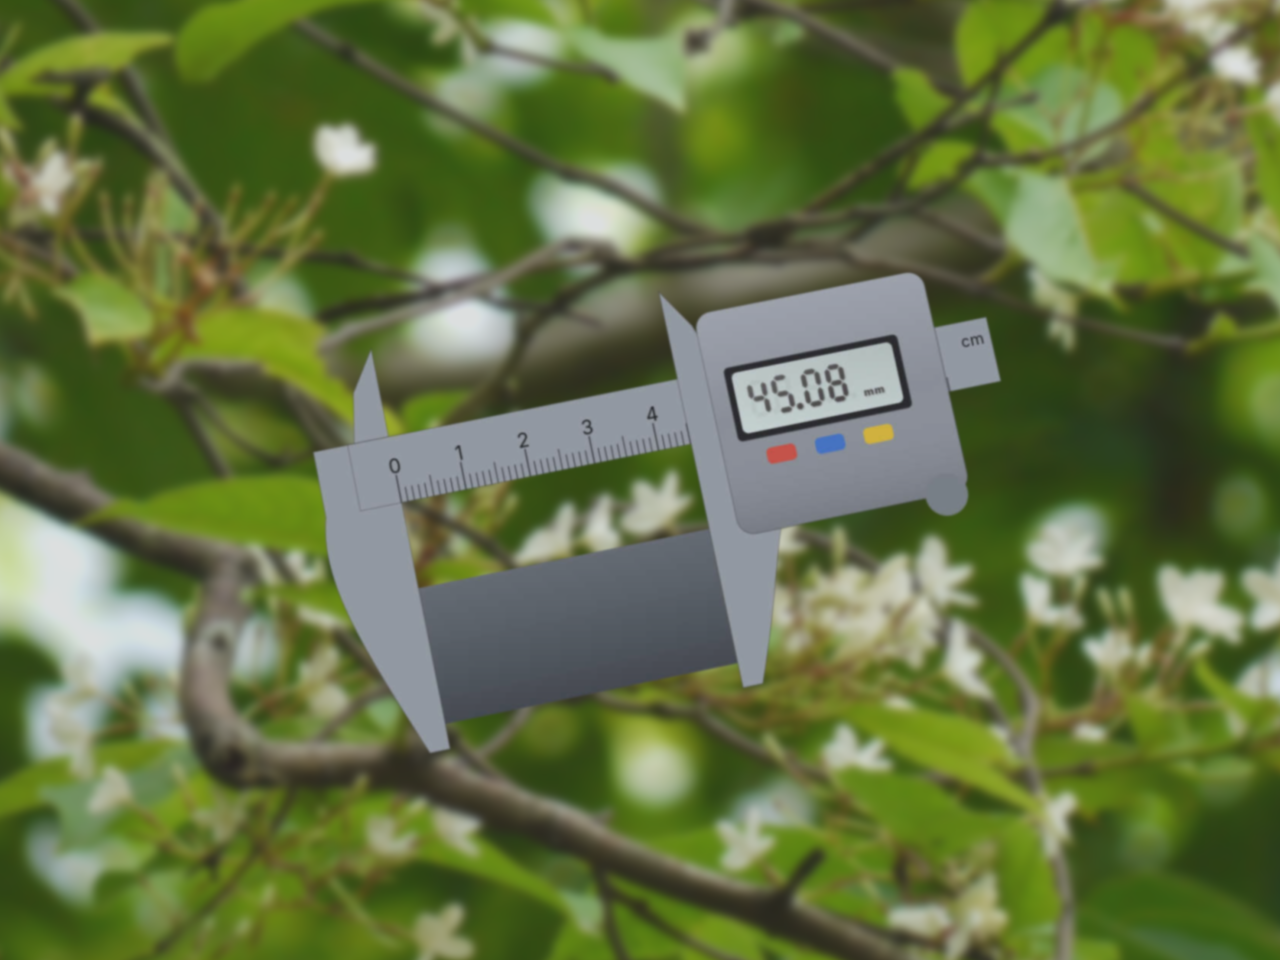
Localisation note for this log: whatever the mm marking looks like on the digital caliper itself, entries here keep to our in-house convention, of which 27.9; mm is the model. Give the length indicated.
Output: 45.08; mm
